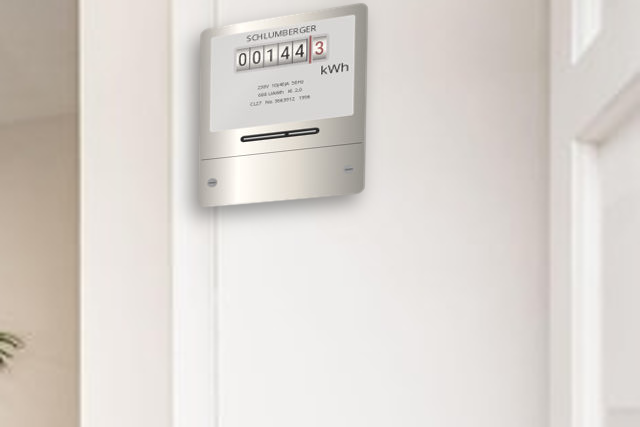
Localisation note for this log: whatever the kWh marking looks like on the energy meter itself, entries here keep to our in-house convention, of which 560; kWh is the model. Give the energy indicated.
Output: 144.3; kWh
